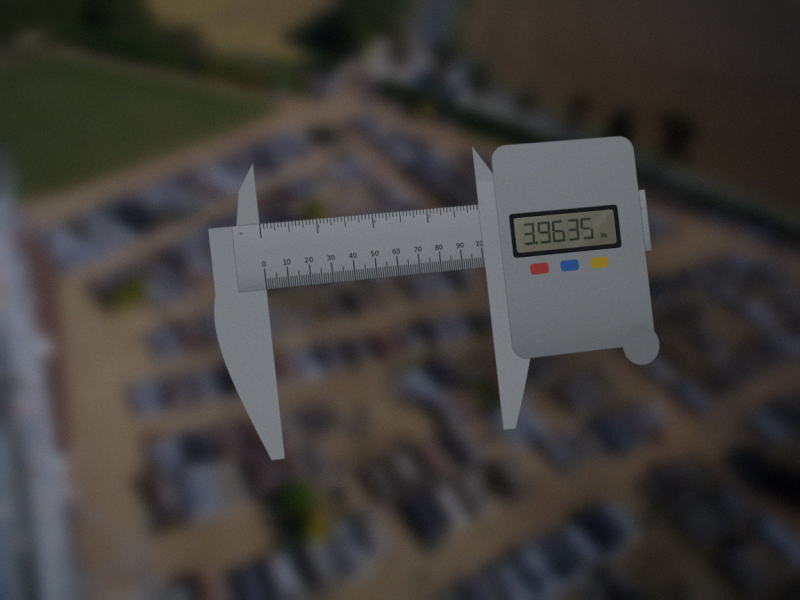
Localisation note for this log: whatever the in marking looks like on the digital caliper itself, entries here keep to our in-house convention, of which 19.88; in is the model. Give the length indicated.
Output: 3.9635; in
